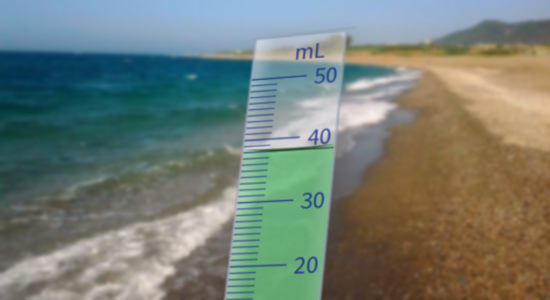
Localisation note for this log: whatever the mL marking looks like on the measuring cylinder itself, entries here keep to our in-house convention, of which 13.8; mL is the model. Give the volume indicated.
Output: 38; mL
